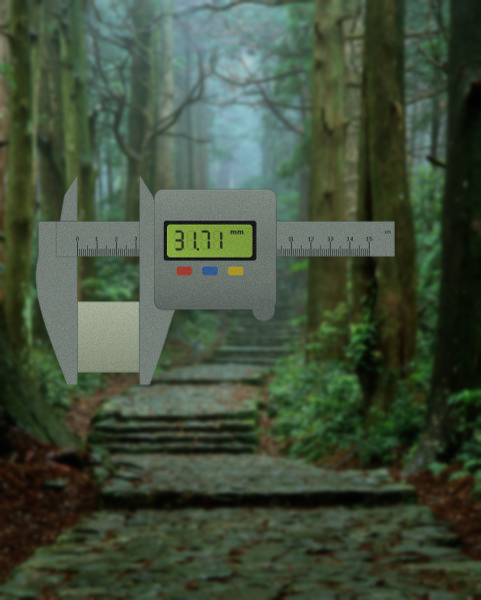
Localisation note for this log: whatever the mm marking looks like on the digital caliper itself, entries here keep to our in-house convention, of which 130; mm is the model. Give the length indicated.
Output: 31.71; mm
